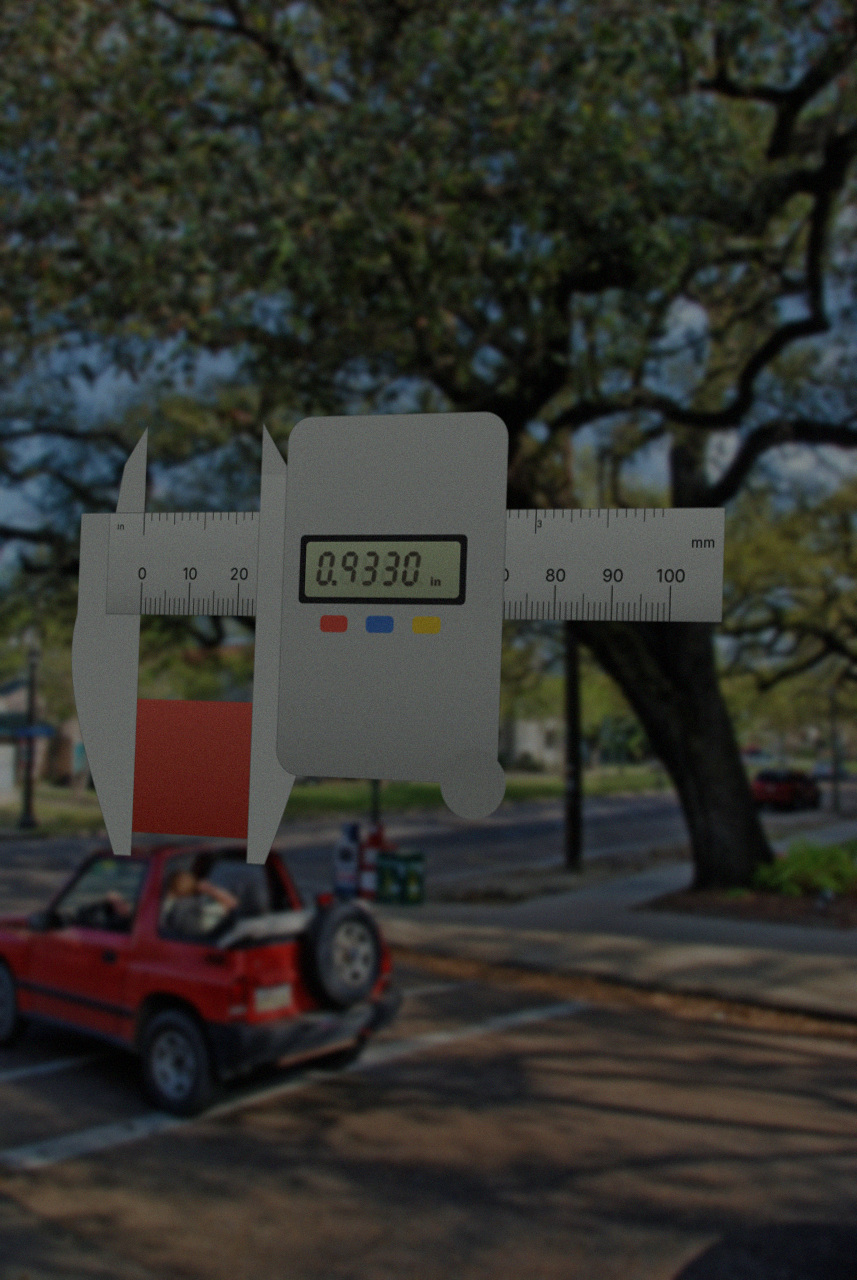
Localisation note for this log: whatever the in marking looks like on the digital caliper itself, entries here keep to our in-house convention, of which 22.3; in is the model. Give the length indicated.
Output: 0.9330; in
